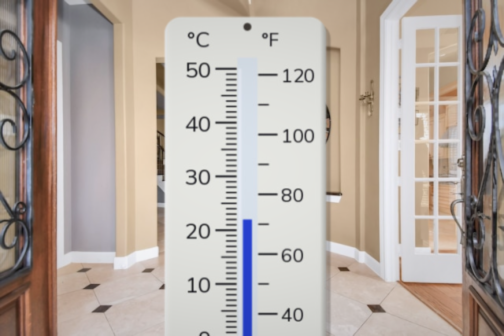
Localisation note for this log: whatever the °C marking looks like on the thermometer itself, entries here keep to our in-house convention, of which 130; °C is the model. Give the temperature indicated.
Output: 22; °C
